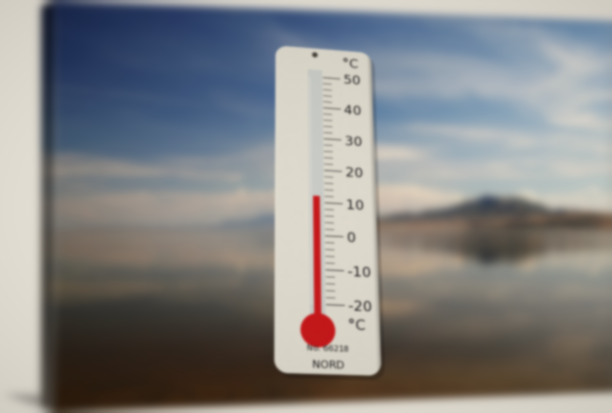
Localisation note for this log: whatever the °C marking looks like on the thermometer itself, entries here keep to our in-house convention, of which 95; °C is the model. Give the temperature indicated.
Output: 12; °C
